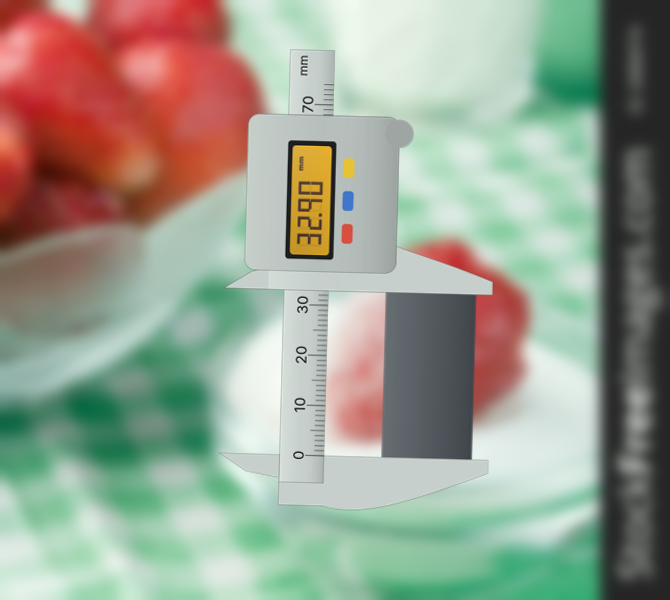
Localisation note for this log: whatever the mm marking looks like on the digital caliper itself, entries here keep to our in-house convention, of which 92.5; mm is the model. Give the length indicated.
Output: 32.90; mm
